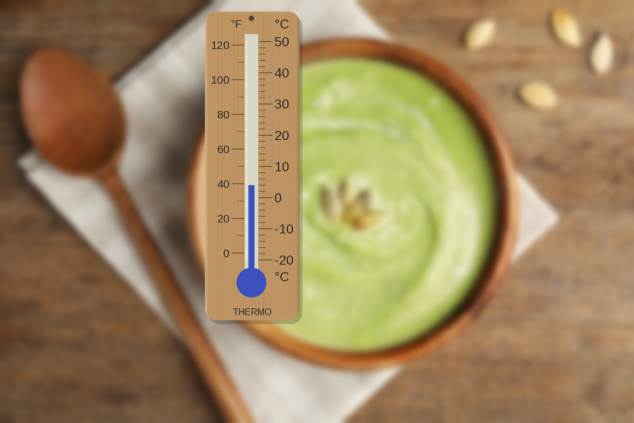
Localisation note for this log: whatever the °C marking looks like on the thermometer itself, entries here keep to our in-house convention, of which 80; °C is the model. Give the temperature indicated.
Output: 4; °C
